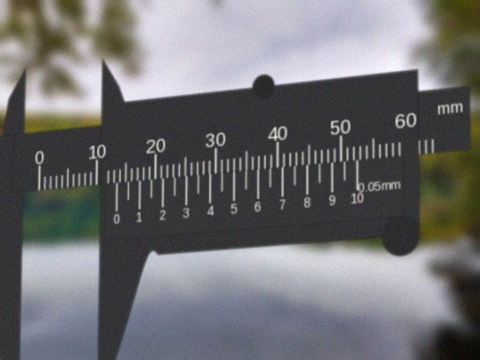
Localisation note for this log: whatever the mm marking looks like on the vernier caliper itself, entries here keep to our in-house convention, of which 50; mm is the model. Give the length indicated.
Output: 13.5; mm
